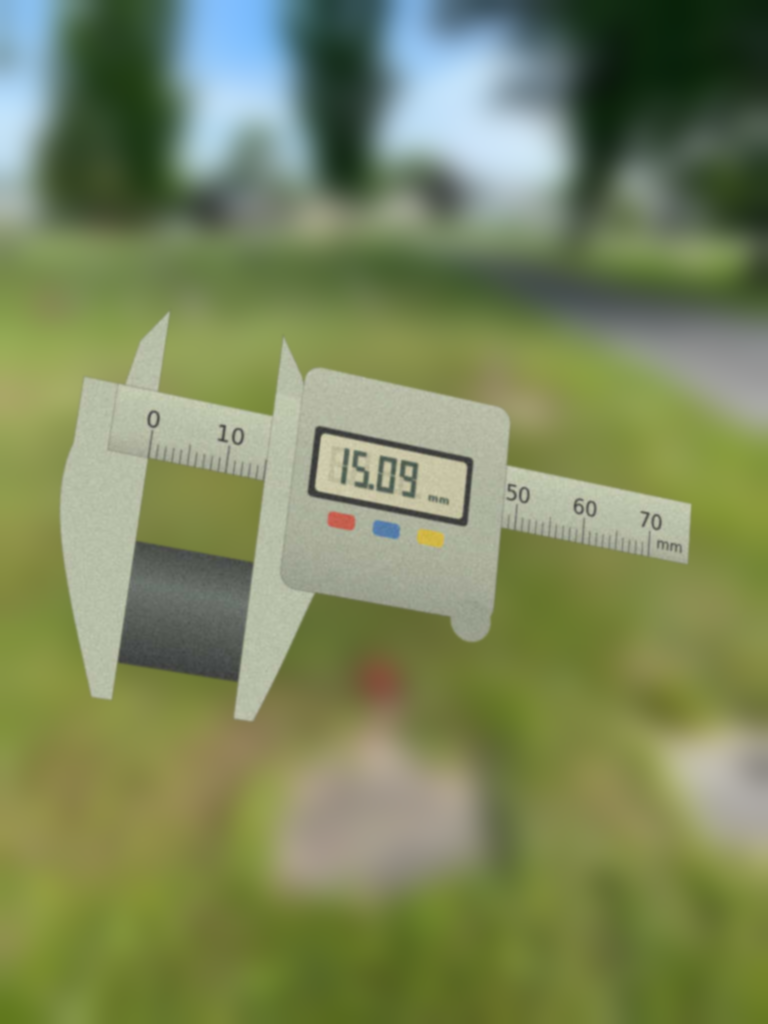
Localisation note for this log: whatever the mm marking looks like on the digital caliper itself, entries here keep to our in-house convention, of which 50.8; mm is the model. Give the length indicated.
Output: 15.09; mm
